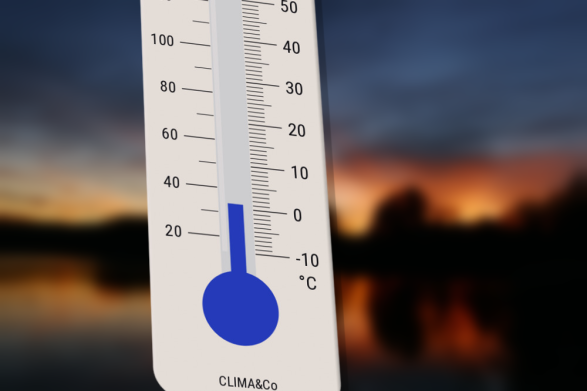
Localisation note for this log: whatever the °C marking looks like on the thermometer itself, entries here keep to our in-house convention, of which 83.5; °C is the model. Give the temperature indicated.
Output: 1; °C
